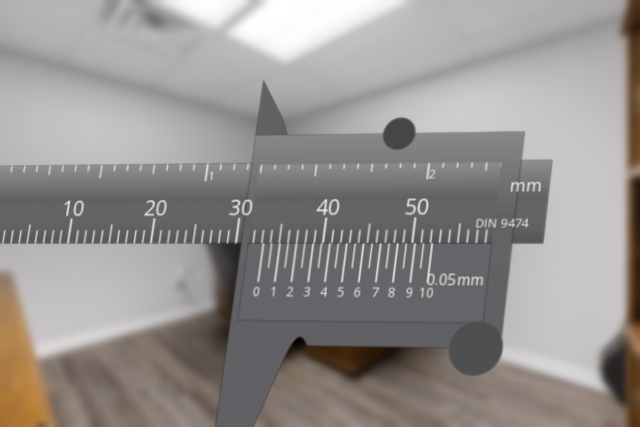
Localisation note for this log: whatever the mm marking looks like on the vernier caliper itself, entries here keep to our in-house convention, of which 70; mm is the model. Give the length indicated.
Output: 33.2; mm
